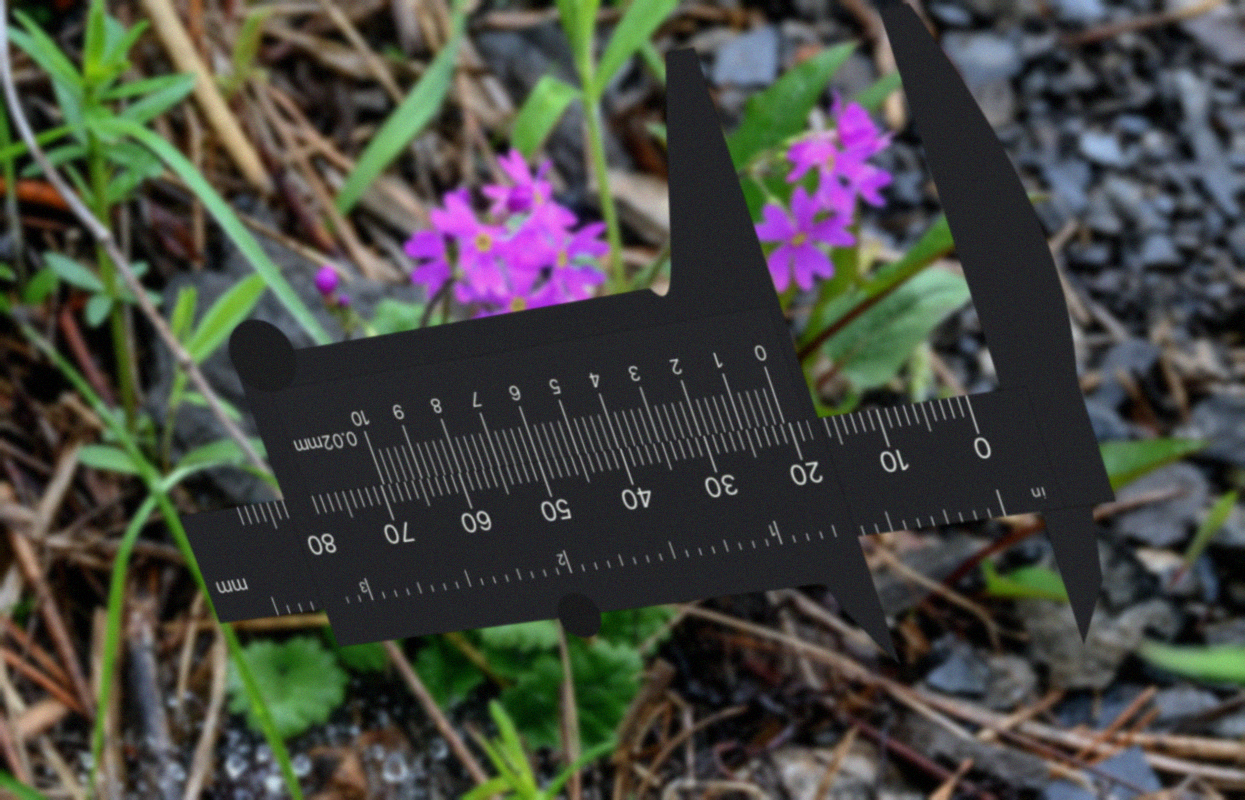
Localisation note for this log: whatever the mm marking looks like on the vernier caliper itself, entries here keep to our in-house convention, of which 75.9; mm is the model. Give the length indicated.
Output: 20.6; mm
